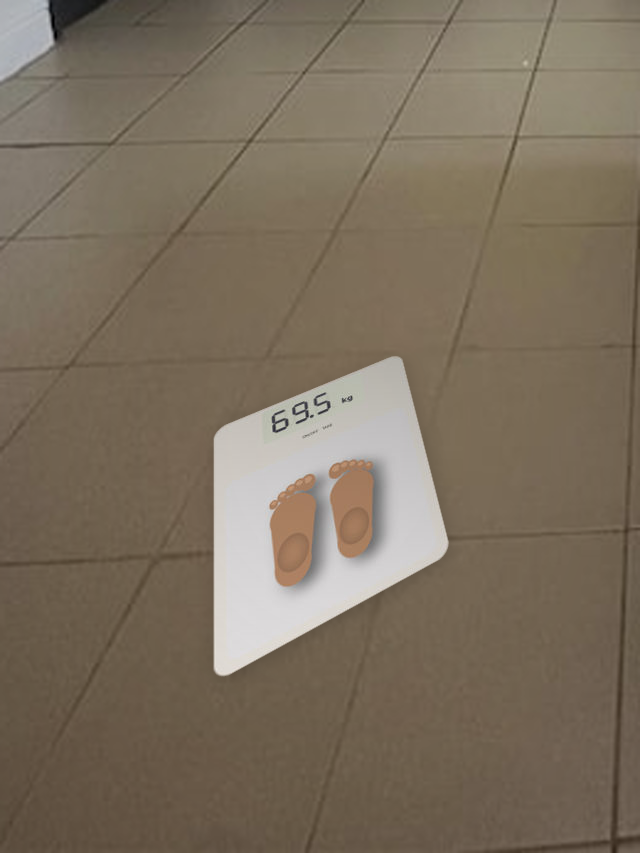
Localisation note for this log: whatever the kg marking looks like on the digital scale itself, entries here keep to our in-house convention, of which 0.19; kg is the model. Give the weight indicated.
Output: 69.5; kg
